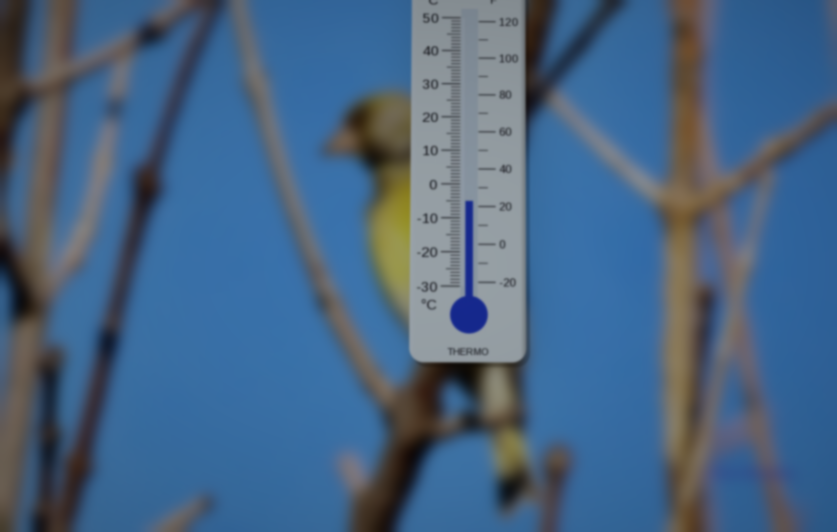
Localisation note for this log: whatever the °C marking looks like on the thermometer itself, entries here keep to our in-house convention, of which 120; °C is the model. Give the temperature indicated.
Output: -5; °C
